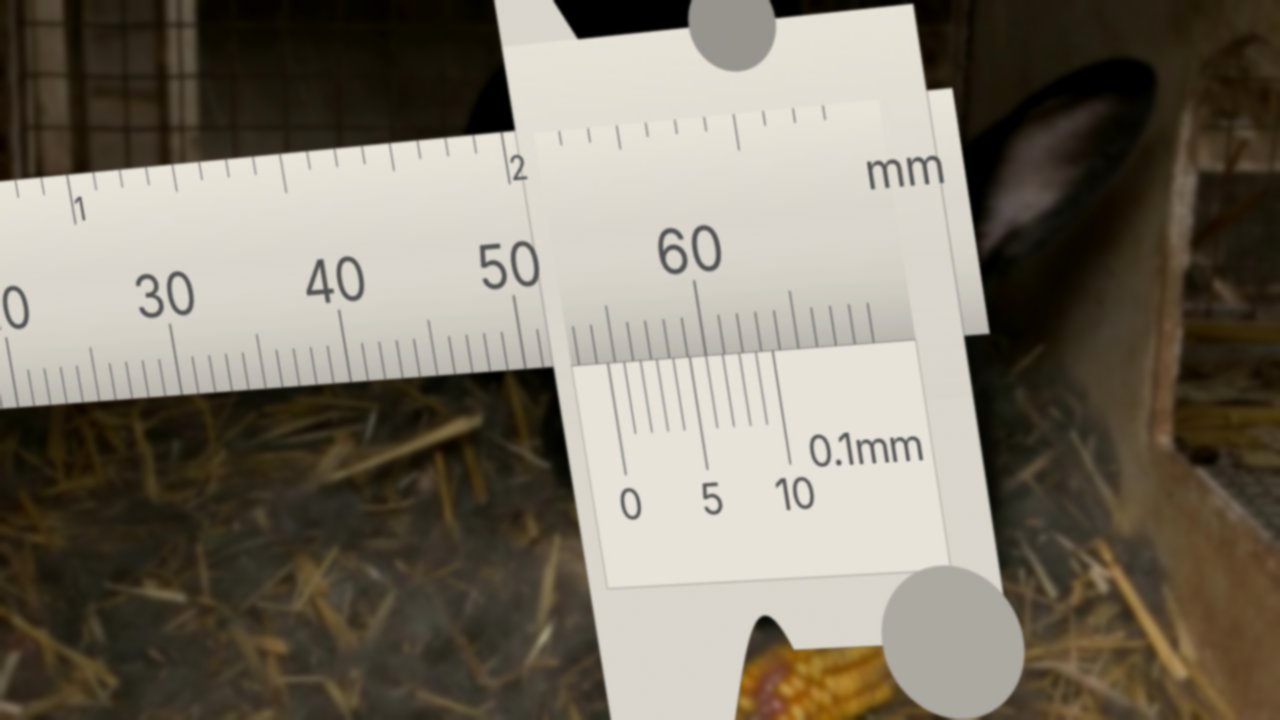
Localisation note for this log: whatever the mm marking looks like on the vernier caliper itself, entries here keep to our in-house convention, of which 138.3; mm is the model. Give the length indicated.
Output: 54.6; mm
